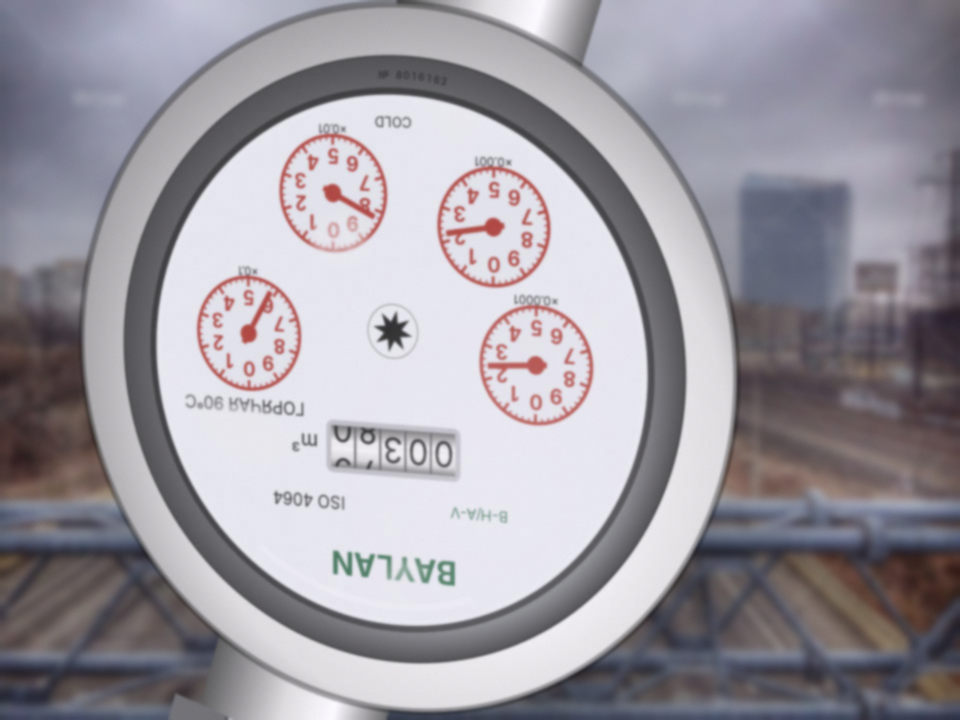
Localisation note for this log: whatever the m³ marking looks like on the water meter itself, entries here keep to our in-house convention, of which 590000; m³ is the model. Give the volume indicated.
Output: 379.5822; m³
